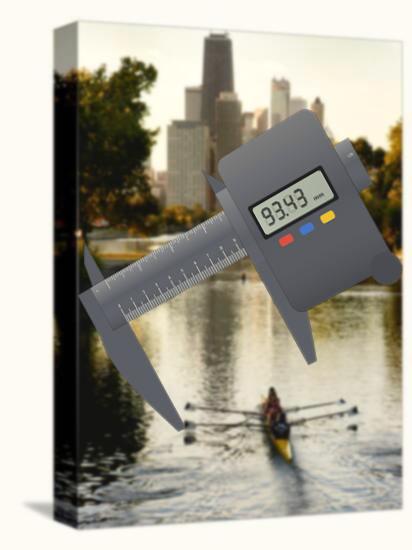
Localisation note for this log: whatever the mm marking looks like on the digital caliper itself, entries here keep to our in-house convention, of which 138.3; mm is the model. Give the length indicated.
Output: 93.43; mm
